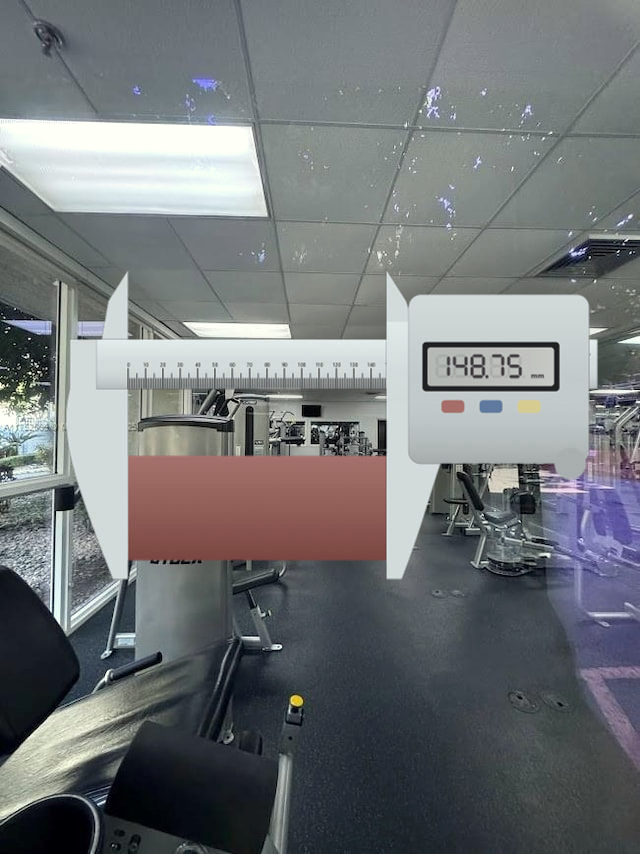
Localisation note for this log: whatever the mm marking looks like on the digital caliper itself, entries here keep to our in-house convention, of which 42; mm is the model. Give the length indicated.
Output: 148.75; mm
